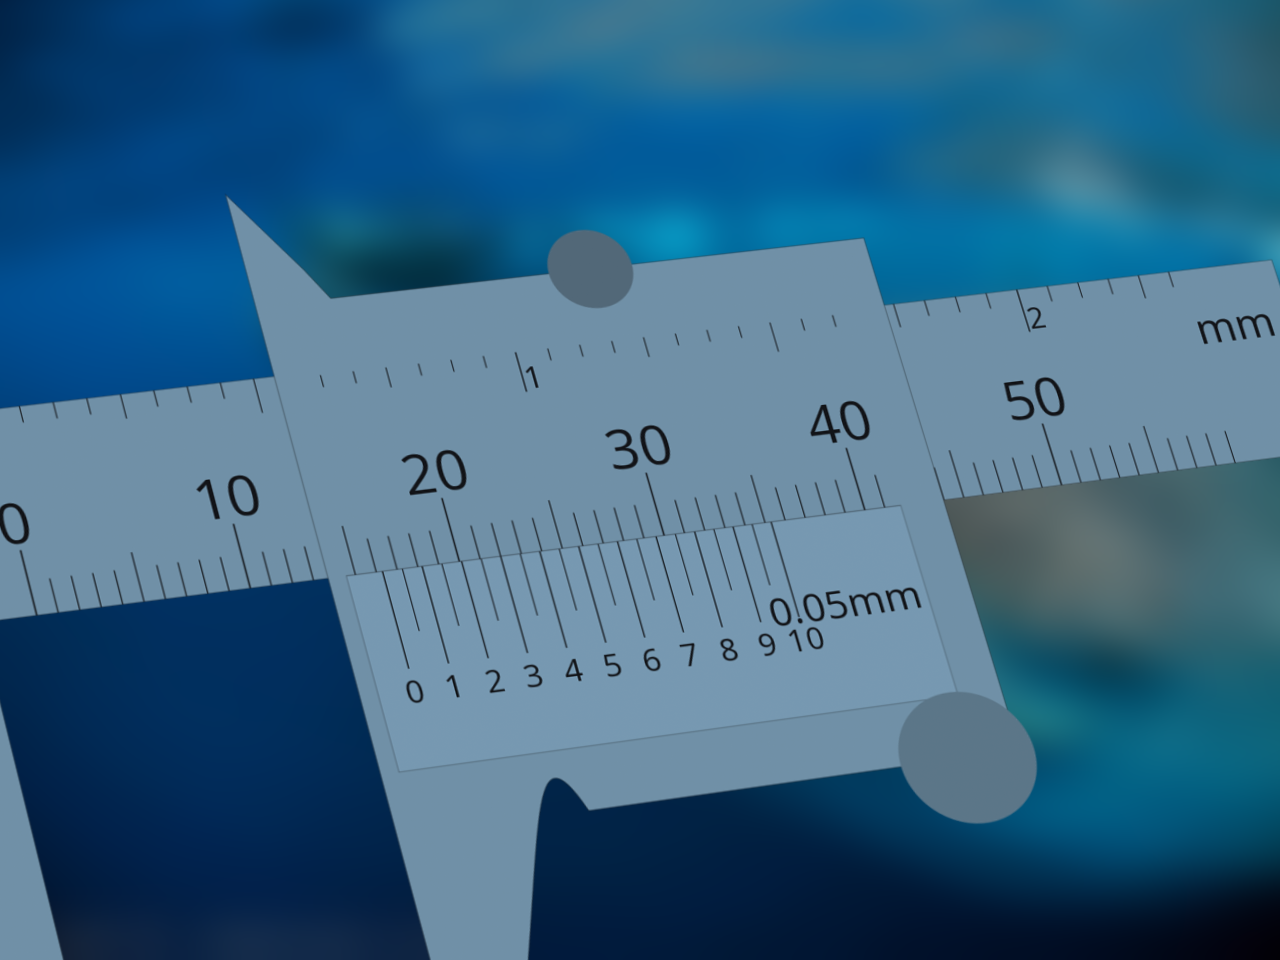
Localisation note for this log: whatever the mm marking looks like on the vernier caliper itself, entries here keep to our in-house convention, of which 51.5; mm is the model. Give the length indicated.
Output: 16.3; mm
